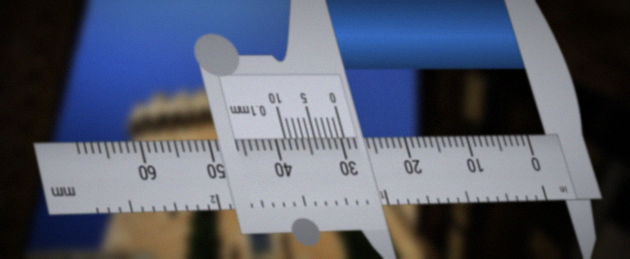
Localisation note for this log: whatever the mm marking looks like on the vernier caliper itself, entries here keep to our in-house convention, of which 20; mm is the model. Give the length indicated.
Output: 29.5; mm
